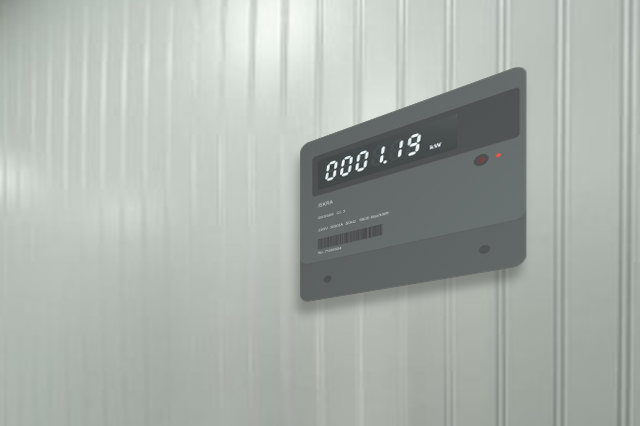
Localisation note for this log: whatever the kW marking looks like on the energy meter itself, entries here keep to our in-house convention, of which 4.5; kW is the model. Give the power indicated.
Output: 1.19; kW
